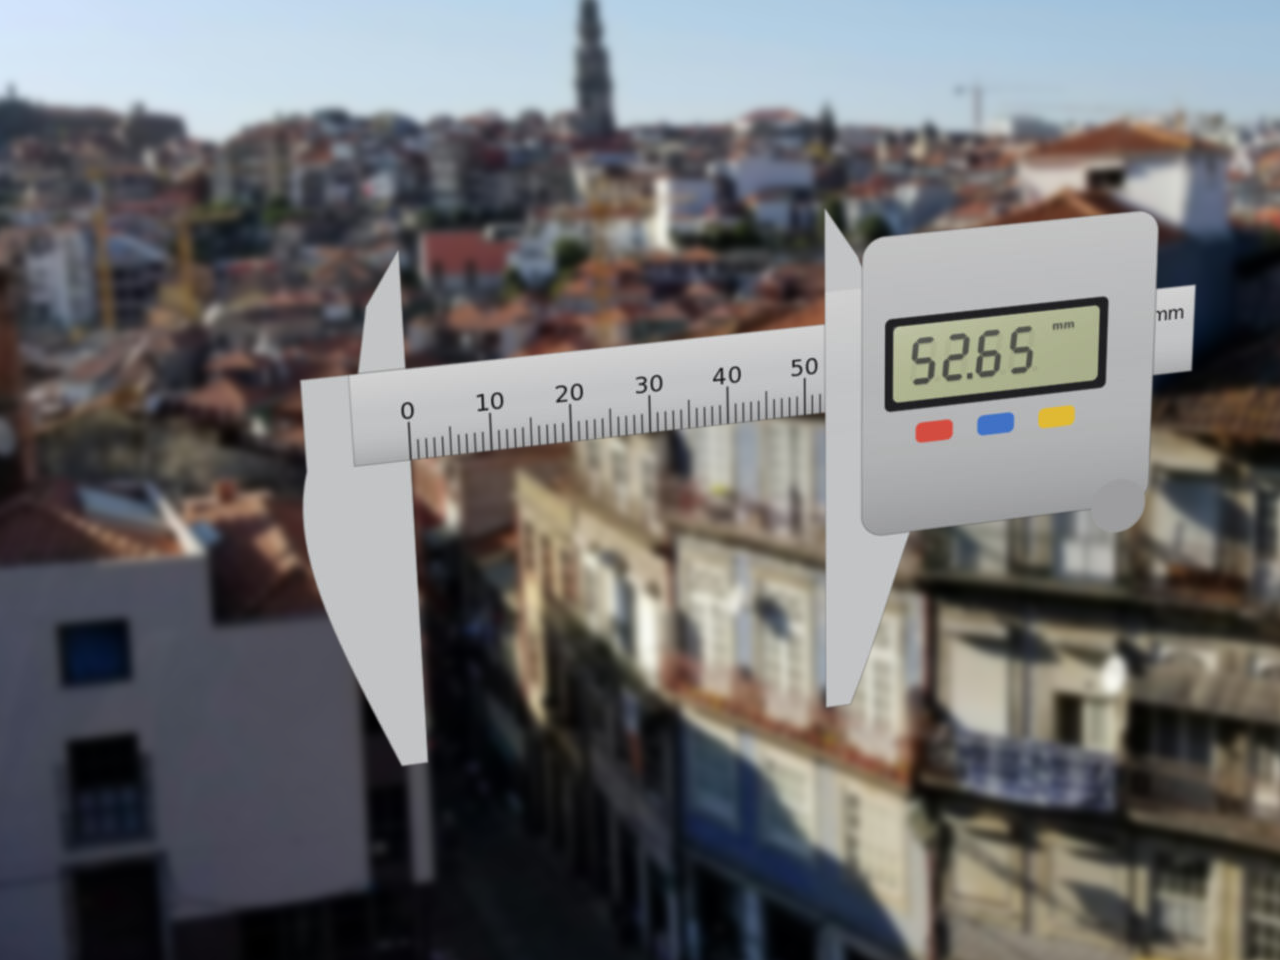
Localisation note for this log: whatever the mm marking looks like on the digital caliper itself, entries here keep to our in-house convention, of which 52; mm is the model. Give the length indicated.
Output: 52.65; mm
